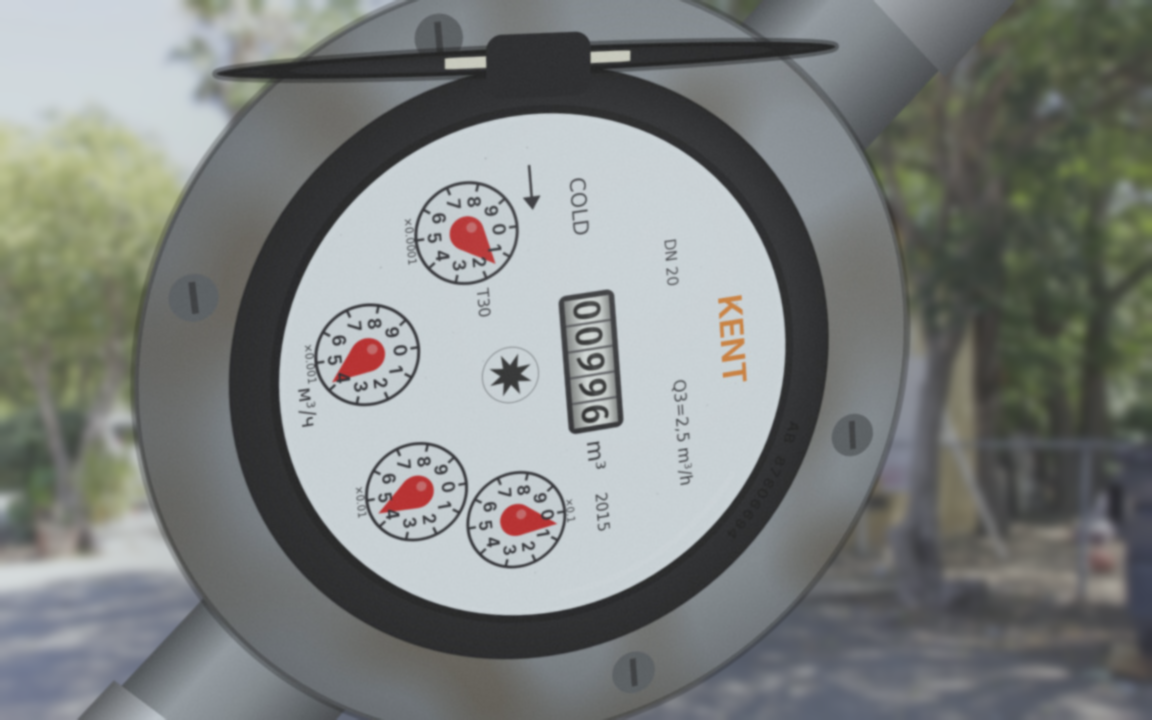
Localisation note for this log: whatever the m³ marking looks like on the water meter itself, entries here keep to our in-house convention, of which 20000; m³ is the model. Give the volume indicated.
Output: 996.0441; m³
